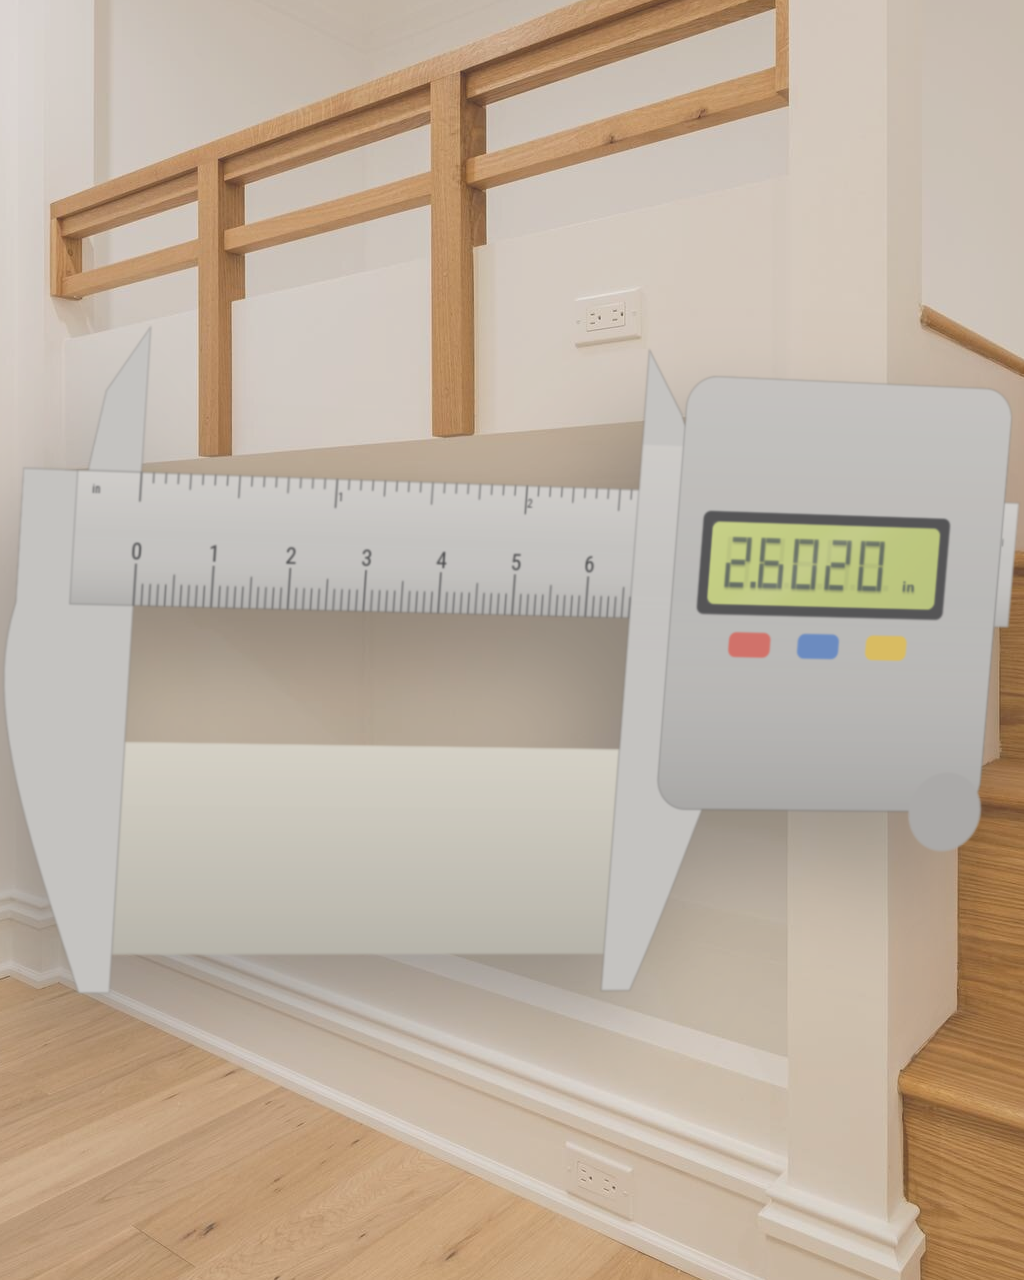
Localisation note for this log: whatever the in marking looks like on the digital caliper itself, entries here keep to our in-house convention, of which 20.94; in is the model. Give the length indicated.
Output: 2.6020; in
